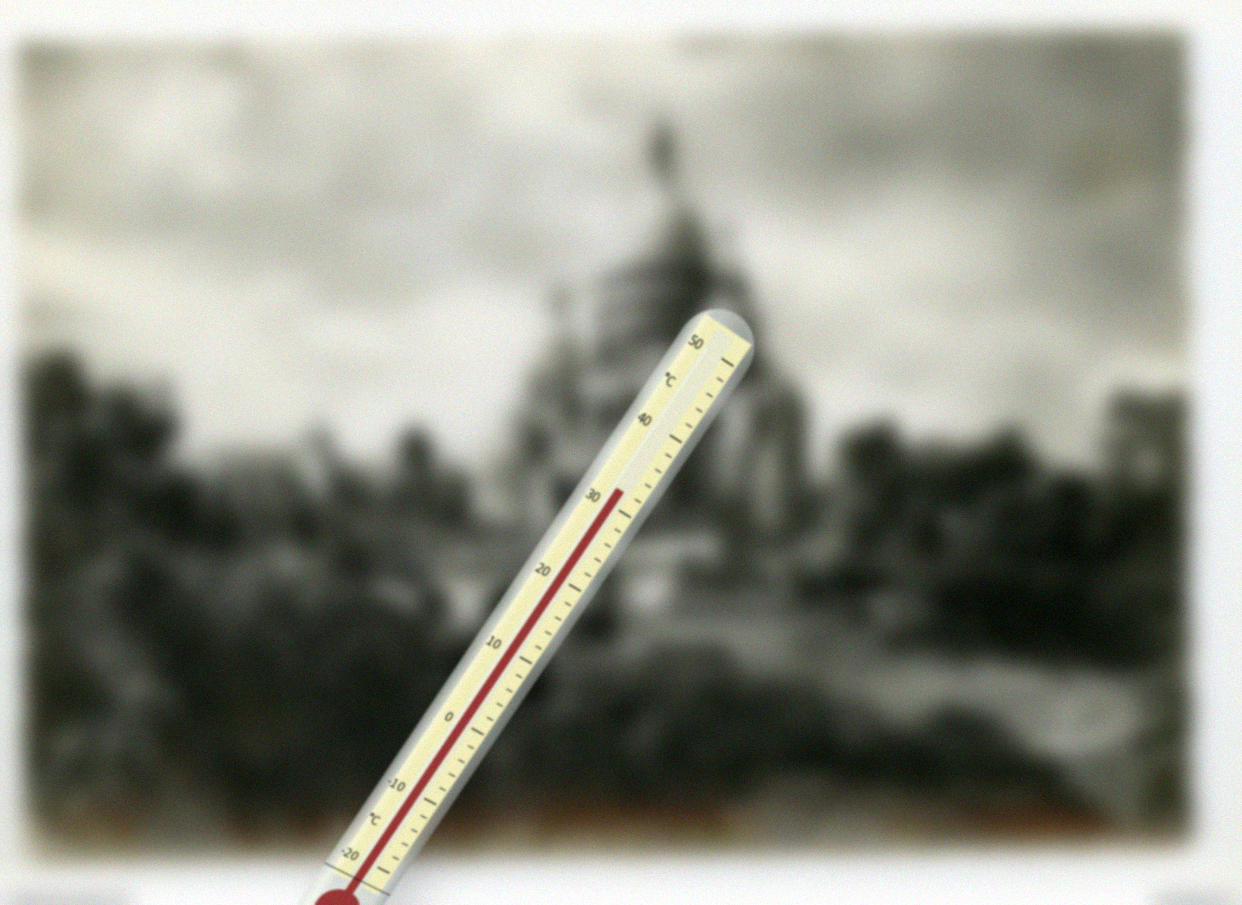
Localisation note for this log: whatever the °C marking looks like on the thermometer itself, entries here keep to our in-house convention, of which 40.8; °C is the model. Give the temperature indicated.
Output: 32; °C
